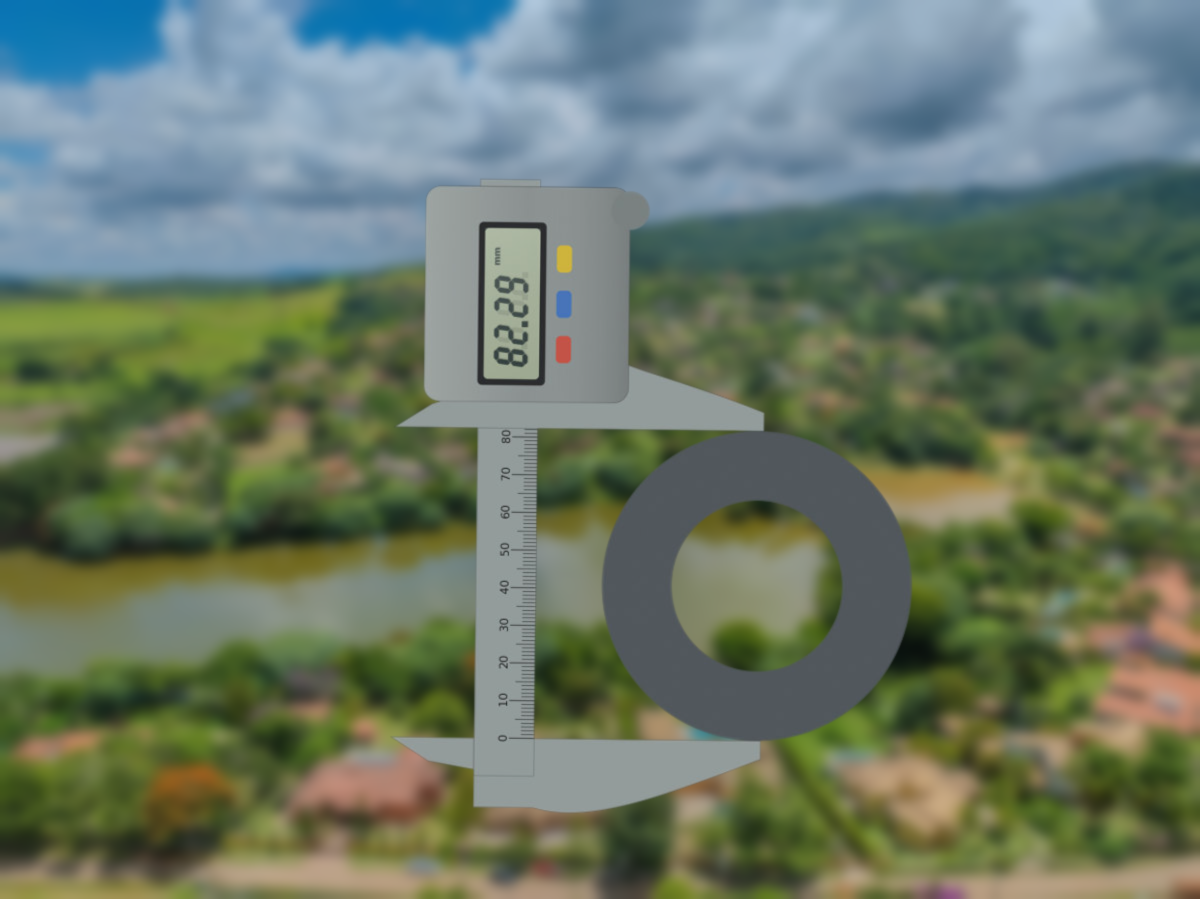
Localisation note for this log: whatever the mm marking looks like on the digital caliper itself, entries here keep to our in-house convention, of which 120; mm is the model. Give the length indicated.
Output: 82.29; mm
